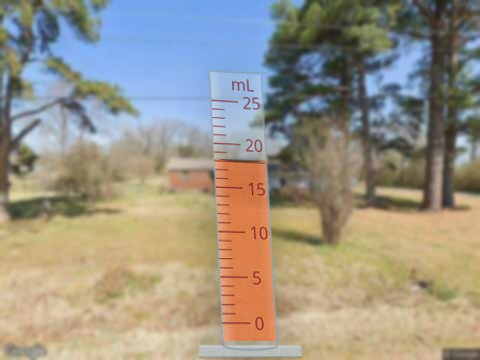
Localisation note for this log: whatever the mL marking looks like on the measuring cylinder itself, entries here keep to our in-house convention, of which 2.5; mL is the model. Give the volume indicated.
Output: 18; mL
